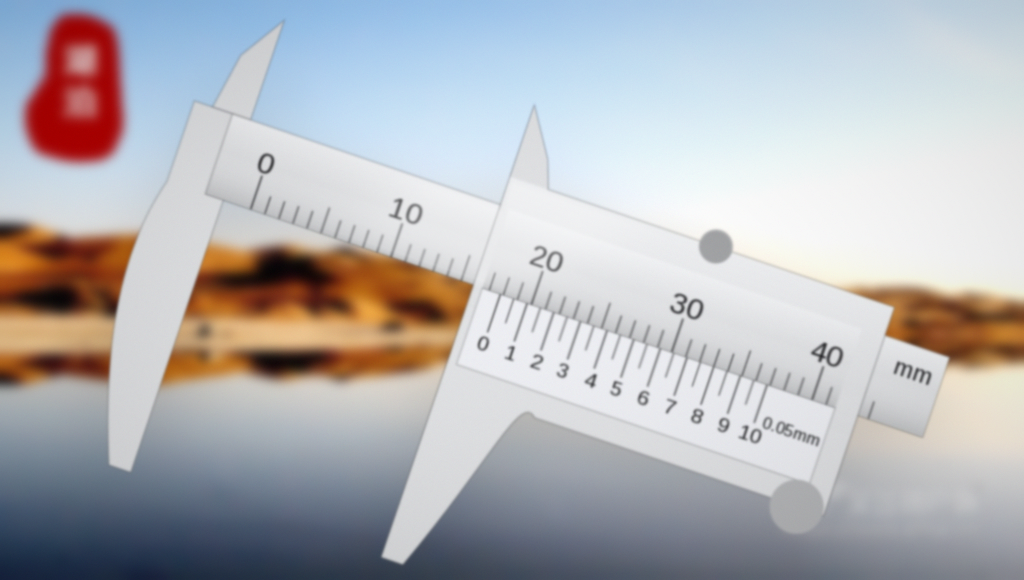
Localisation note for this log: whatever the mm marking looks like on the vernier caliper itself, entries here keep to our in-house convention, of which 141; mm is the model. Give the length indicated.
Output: 17.8; mm
